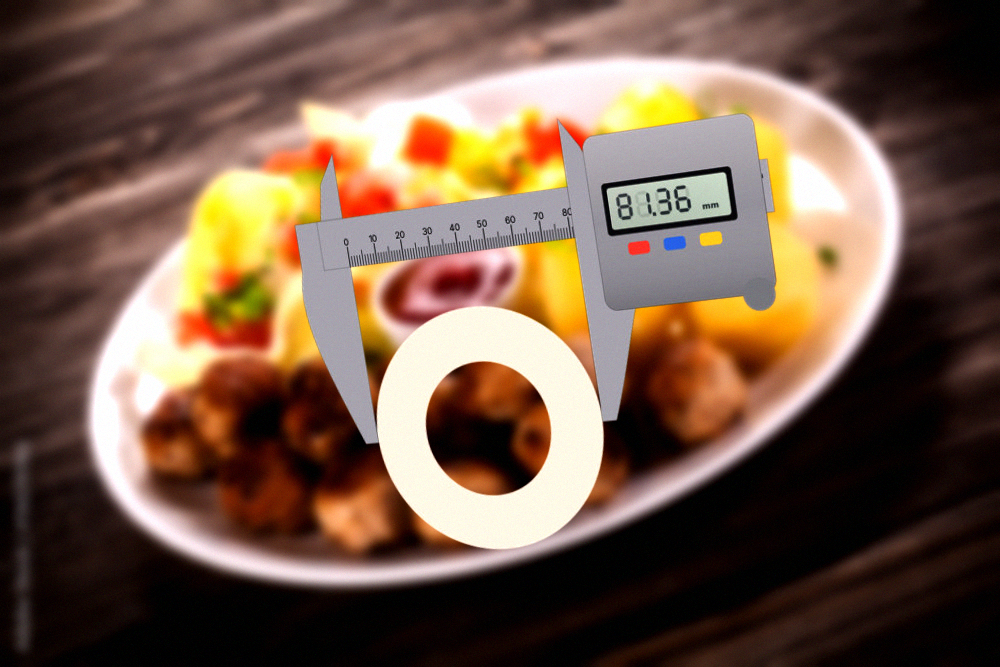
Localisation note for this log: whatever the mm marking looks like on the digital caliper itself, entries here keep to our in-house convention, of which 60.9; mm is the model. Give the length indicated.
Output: 81.36; mm
